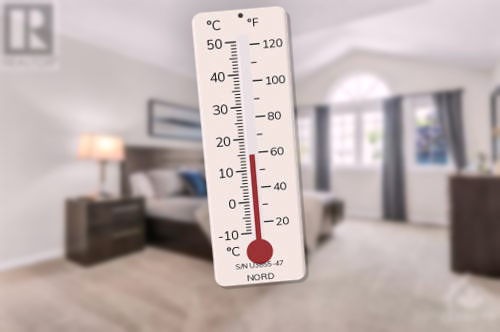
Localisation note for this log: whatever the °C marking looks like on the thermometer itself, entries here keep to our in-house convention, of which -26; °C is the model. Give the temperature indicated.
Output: 15; °C
